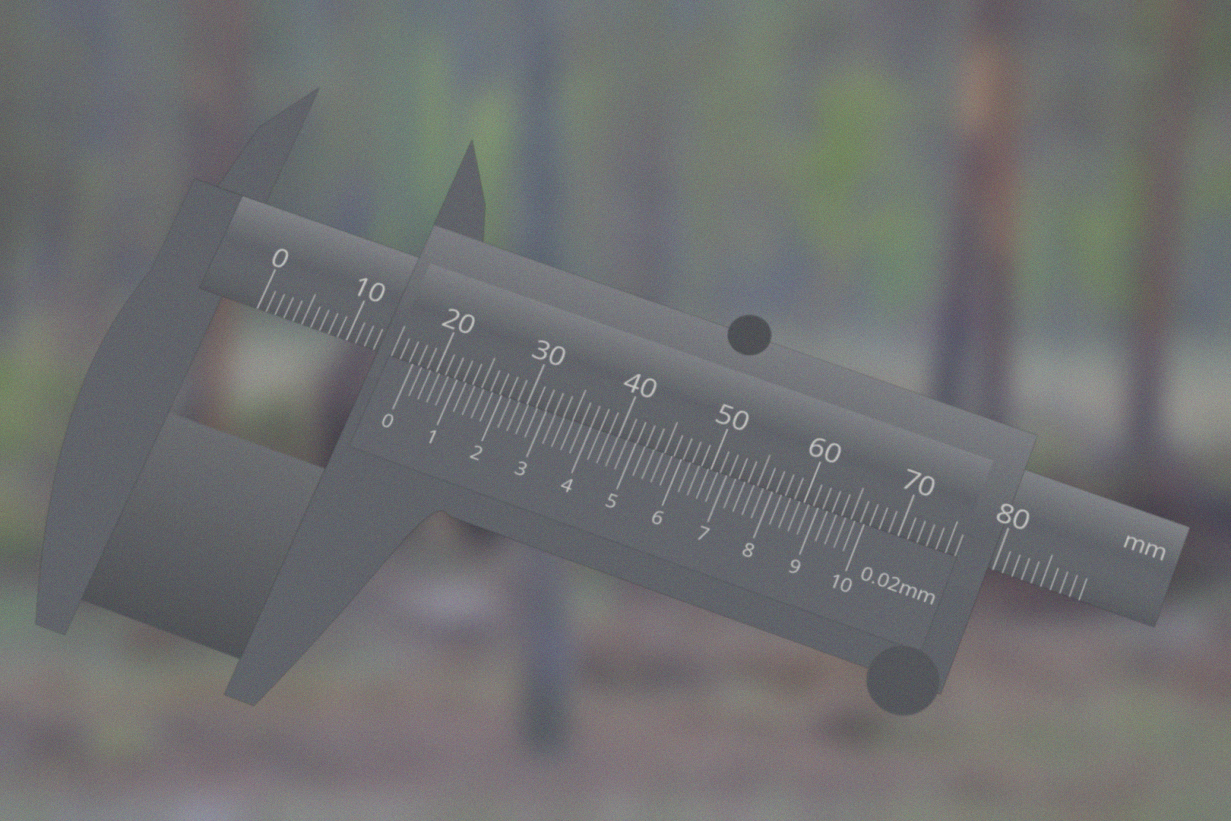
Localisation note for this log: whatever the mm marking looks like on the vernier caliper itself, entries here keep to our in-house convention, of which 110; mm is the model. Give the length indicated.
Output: 17.4; mm
